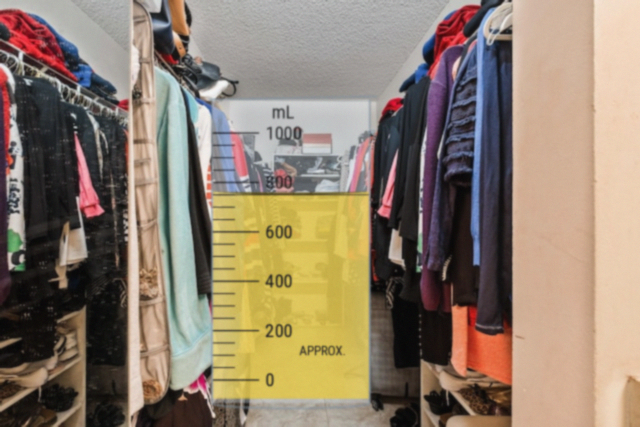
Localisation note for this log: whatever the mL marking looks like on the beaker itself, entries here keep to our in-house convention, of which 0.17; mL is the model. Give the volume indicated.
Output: 750; mL
